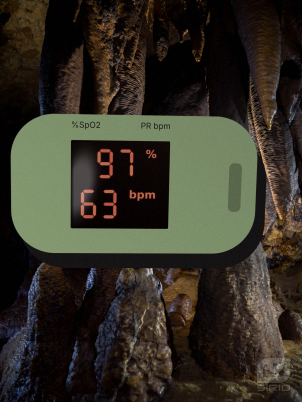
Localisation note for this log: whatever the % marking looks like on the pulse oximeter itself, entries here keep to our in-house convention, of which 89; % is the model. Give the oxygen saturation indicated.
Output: 97; %
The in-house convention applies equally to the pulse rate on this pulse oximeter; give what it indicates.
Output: 63; bpm
